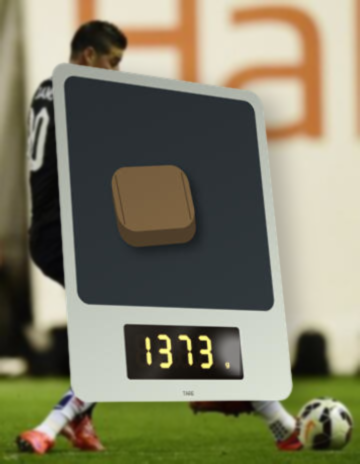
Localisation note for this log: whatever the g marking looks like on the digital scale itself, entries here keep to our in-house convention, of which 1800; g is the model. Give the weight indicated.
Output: 1373; g
